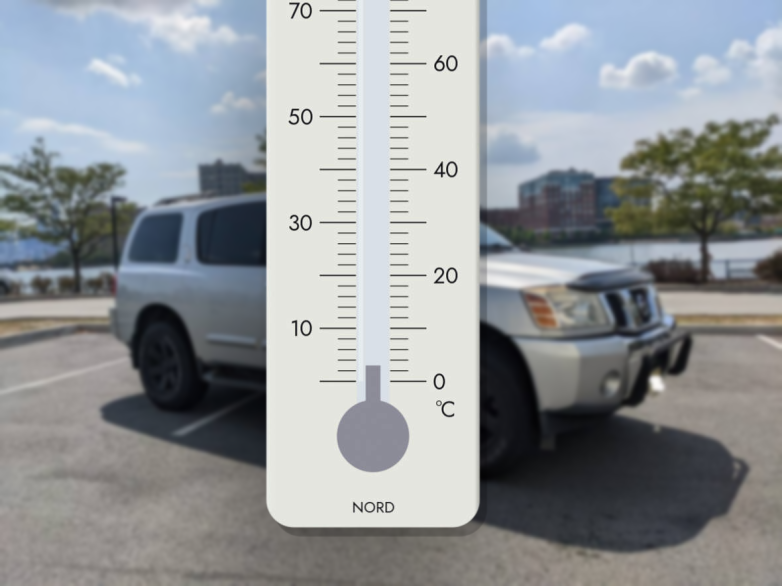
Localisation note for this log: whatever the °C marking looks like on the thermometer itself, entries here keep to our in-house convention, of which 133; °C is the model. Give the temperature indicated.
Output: 3; °C
